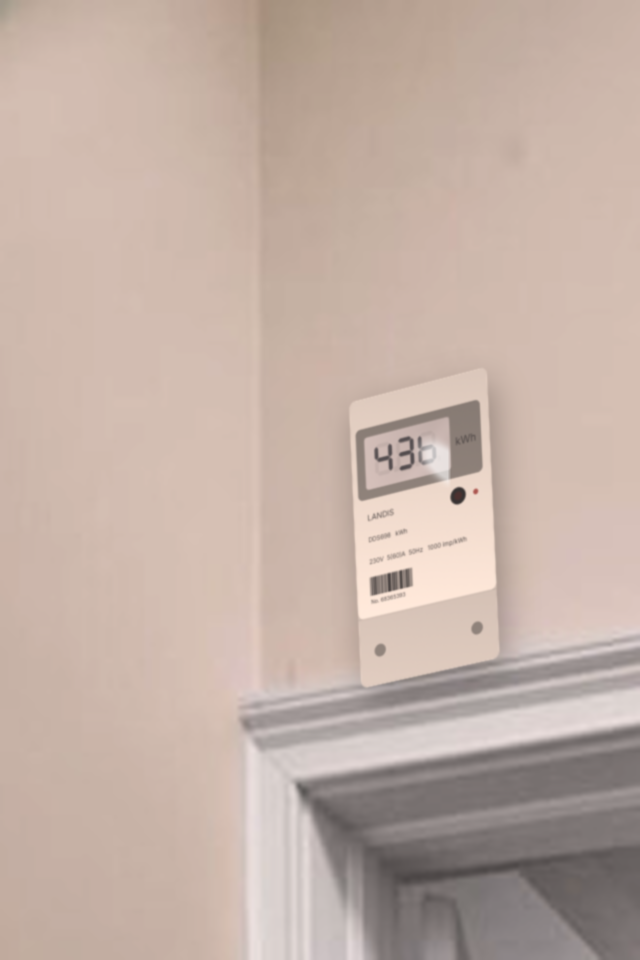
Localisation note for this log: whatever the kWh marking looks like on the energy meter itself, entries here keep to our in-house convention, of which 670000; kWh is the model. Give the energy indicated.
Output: 436; kWh
